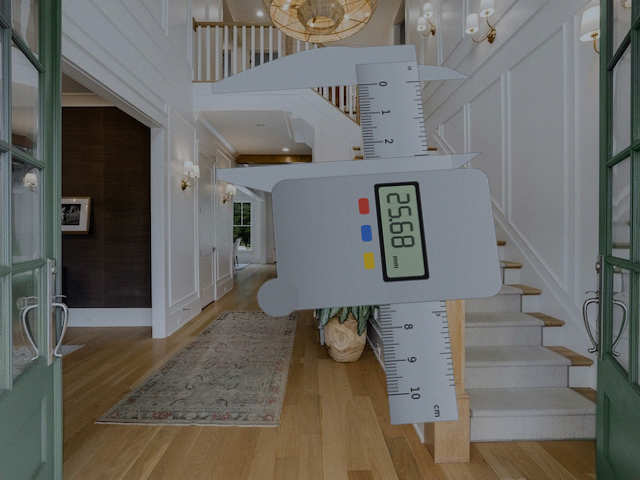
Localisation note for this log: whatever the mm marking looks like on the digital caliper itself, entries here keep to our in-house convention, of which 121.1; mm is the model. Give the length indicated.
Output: 25.68; mm
